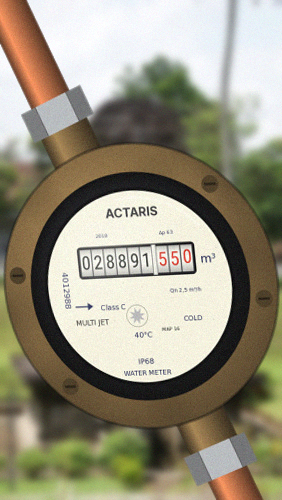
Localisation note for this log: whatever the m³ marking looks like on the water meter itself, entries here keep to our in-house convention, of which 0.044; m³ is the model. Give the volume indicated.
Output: 28891.550; m³
